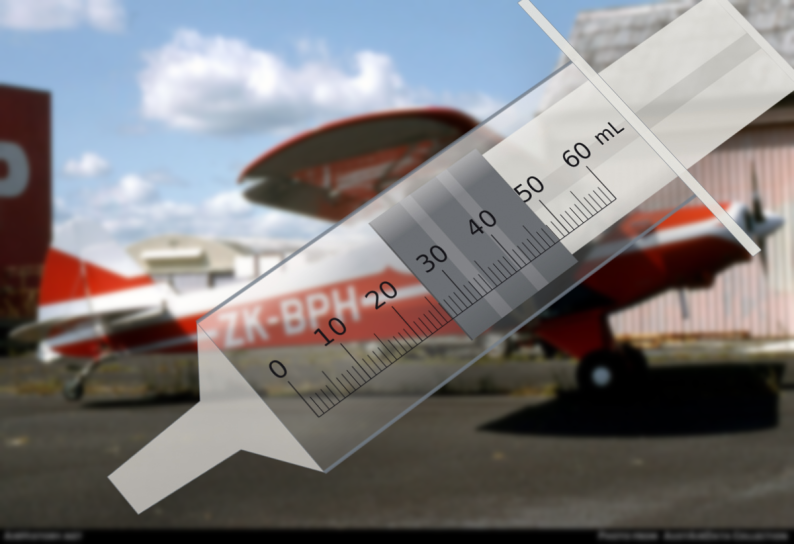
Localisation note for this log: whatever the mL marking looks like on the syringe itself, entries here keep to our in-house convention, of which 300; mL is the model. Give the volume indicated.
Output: 26; mL
